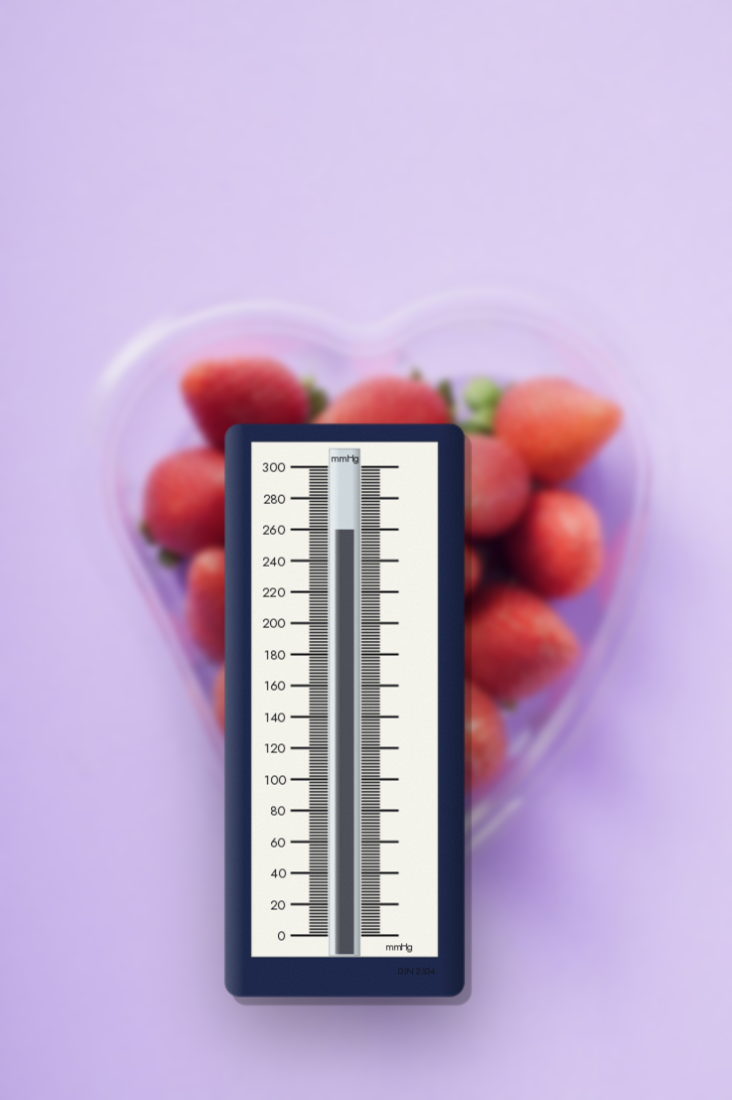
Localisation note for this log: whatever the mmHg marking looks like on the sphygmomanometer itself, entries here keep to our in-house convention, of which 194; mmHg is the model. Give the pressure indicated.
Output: 260; mmHg
